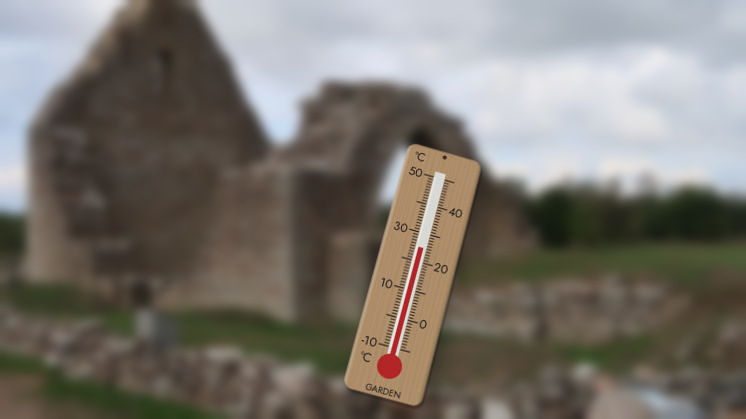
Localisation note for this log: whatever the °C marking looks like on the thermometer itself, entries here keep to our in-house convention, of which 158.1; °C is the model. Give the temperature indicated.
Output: 25; °C
